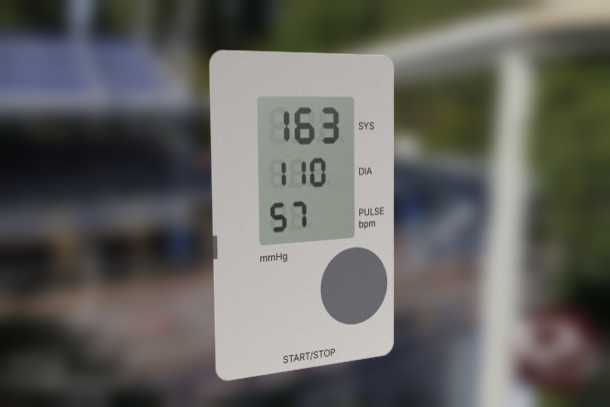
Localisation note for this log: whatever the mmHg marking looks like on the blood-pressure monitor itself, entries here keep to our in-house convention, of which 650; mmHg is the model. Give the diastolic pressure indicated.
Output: 110; mmHg
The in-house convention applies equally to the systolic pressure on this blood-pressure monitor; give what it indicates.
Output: 163; mmHg
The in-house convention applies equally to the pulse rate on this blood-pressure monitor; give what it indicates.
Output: 57; bpm
